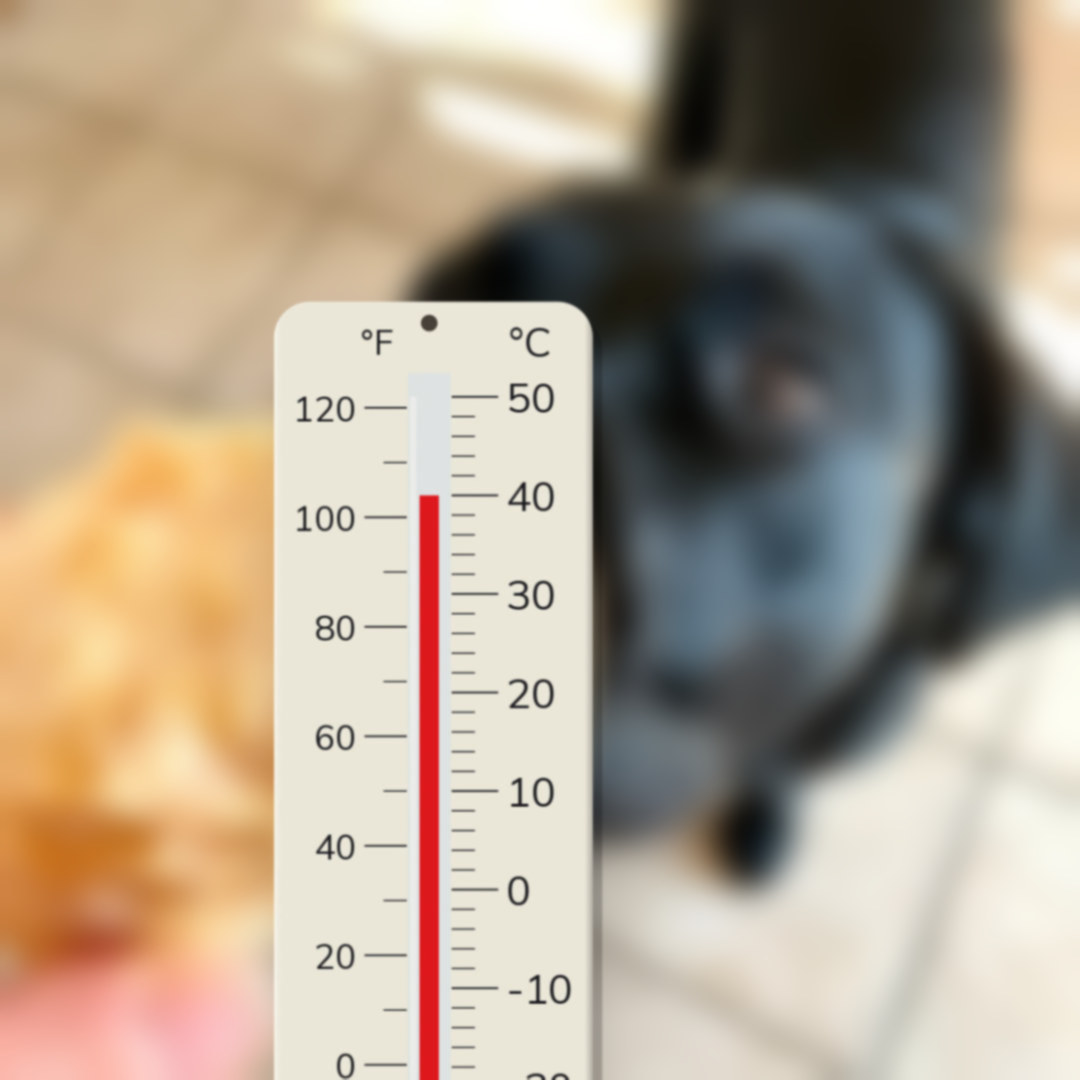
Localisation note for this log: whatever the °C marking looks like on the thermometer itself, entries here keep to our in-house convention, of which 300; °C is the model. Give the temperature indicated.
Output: 40; °C
